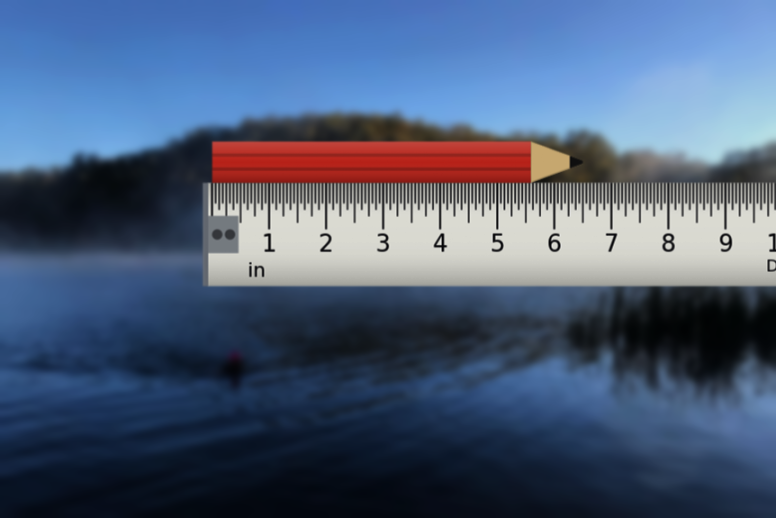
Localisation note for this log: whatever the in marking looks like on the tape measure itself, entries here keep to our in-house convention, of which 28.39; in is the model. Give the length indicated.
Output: 6.5; in
